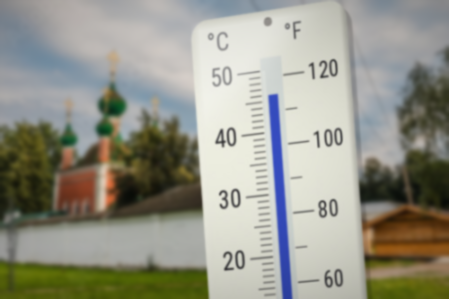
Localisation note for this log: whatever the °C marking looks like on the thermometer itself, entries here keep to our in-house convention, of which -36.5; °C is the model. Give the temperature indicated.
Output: 46; °C
